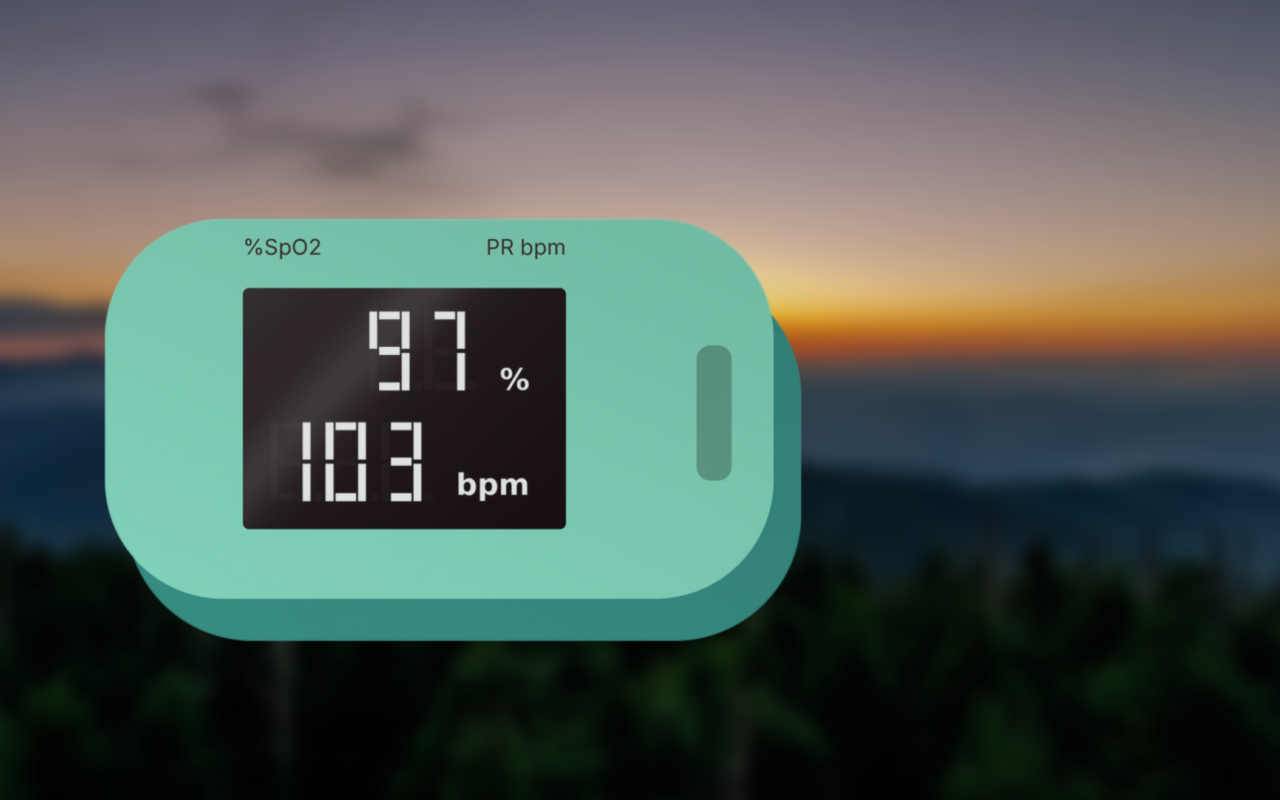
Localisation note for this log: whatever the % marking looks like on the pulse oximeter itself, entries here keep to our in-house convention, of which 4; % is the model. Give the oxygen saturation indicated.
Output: 97; %
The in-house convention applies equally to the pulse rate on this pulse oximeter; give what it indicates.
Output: 103; bpm
